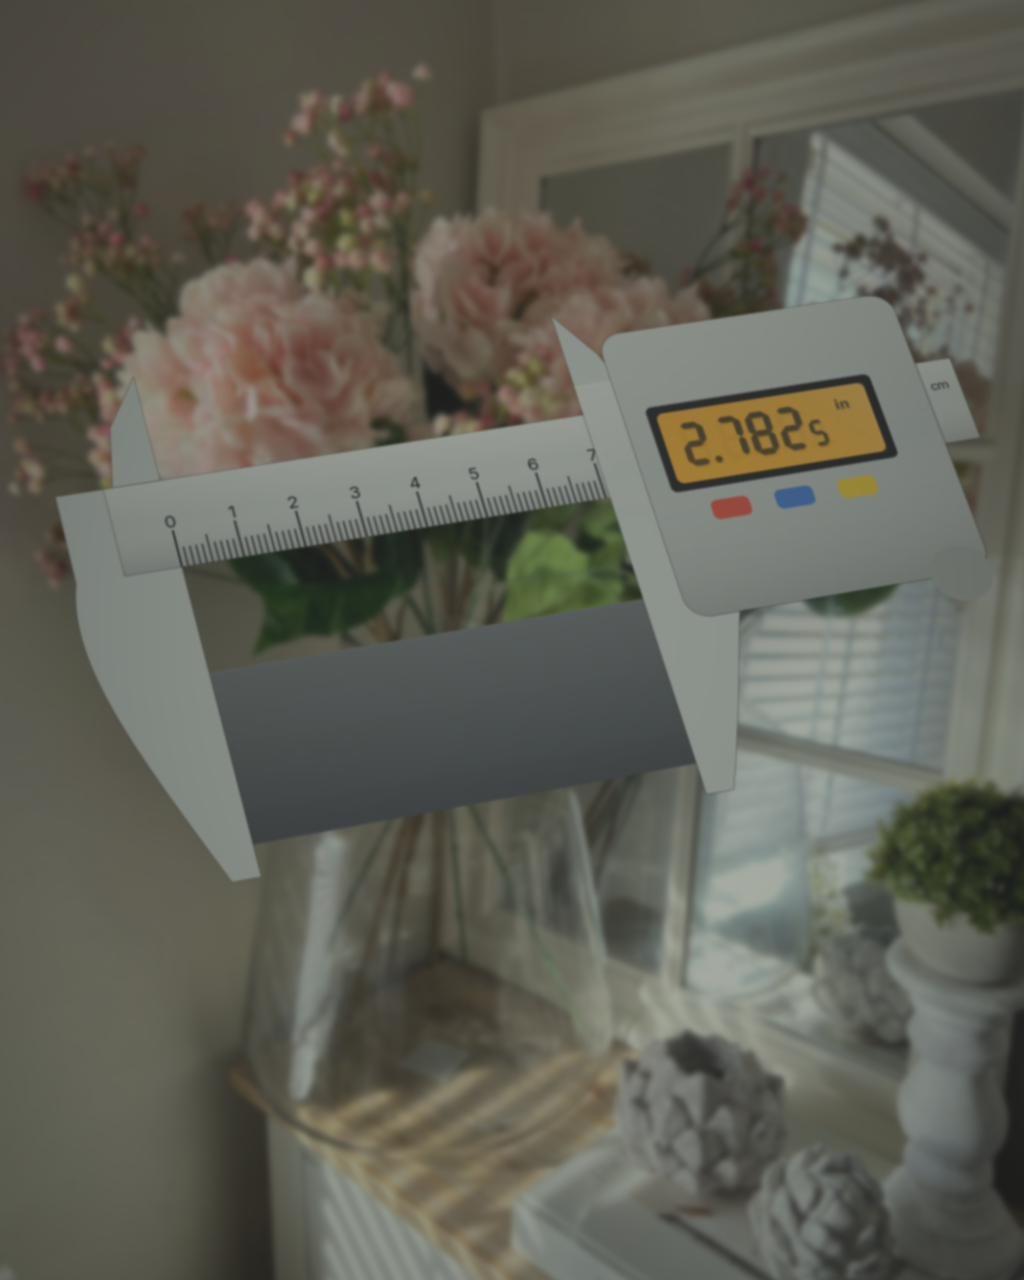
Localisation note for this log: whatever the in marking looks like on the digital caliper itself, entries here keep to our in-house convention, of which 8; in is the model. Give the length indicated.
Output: 2.7825; in
